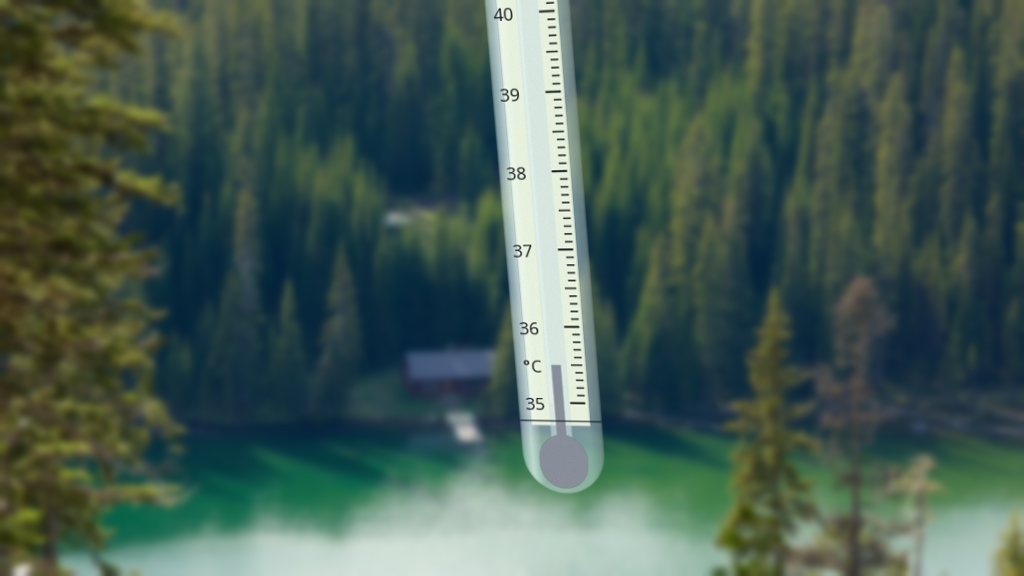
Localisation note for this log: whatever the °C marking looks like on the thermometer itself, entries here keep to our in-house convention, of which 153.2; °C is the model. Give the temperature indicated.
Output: 35.5; °C
